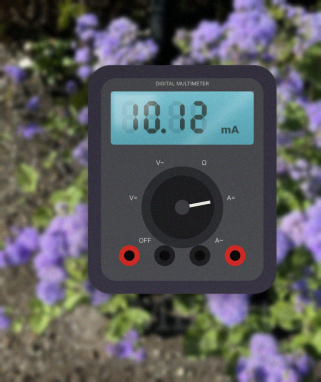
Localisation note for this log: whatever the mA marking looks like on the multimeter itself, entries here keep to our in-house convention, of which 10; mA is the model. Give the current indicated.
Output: 10.12; mA
